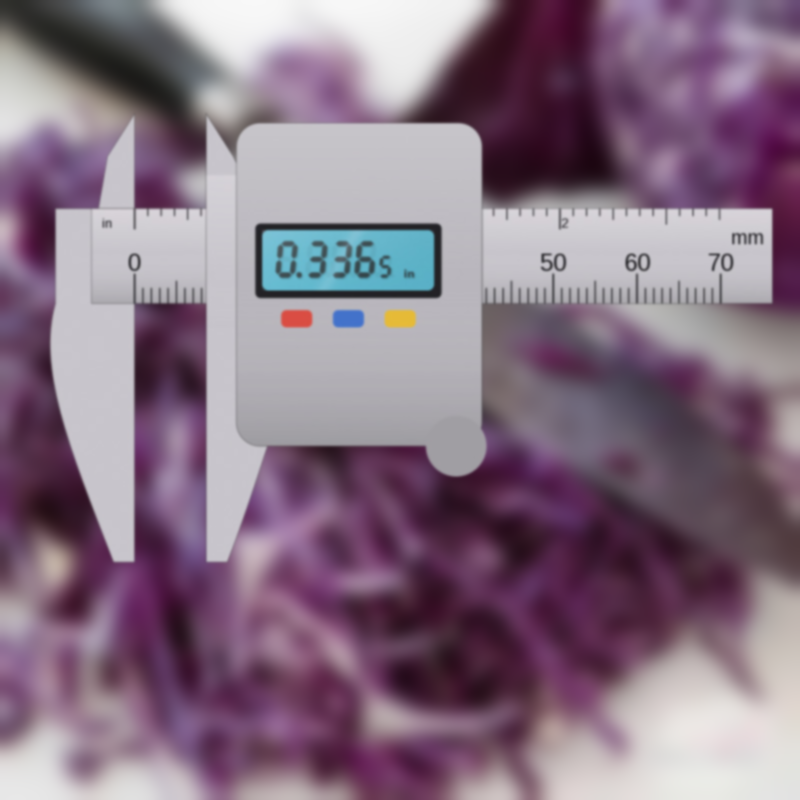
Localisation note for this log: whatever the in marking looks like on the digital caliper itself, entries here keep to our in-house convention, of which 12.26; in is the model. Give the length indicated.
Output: 0.3365; in
